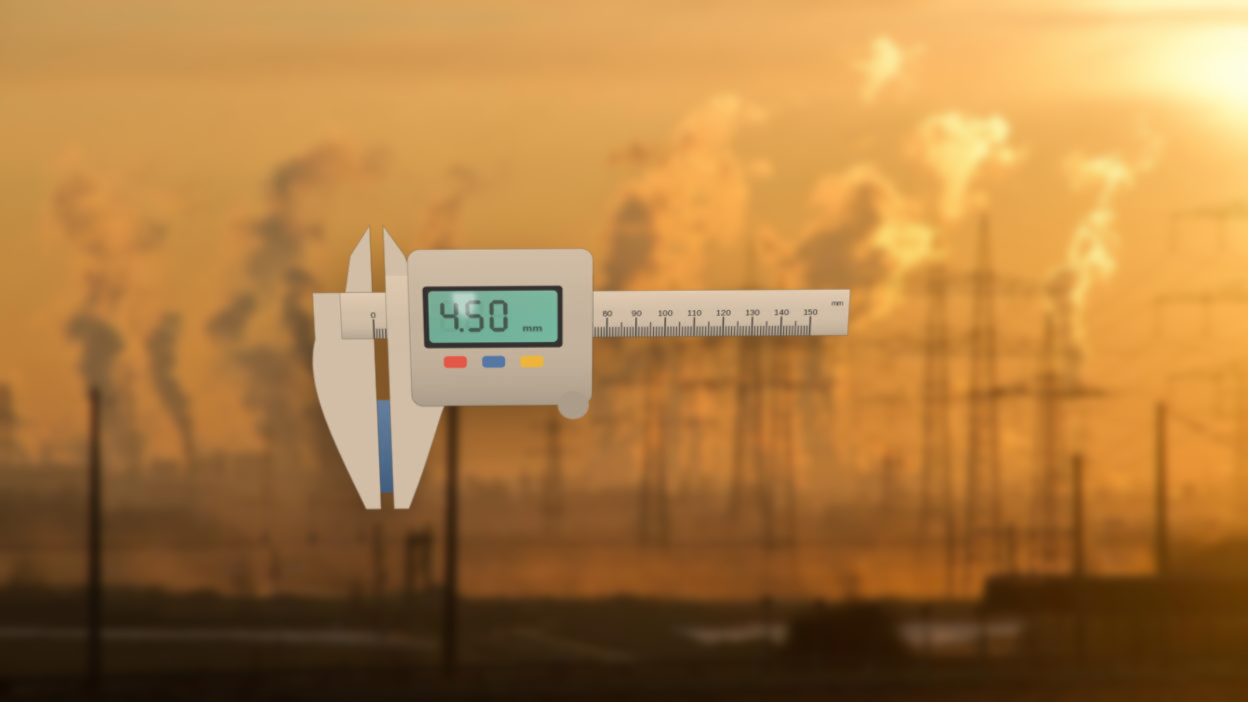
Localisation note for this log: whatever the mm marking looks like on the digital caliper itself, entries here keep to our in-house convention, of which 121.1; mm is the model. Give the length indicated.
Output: 4.50; mm
